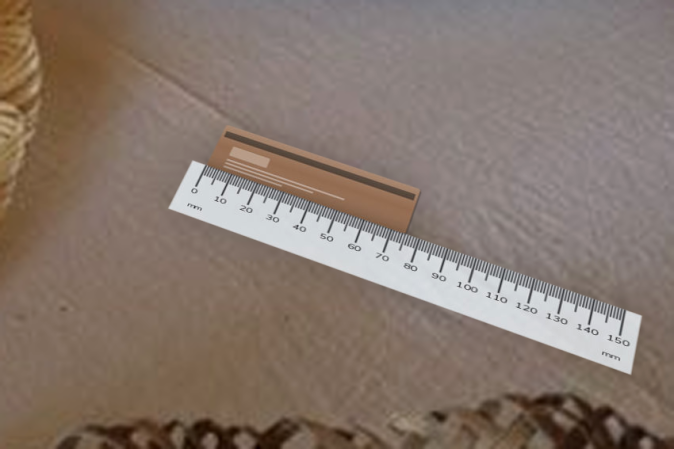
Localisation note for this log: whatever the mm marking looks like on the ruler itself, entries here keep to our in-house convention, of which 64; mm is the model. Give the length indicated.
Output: 75; mm
